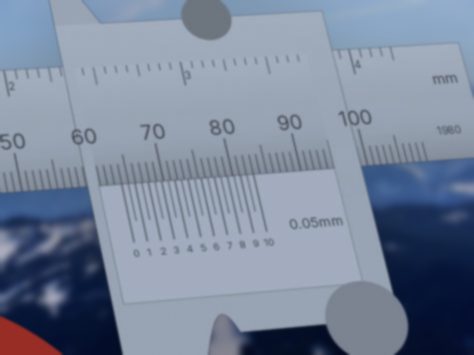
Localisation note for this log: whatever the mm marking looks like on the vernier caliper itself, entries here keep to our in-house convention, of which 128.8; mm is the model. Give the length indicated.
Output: 64.0; mm
